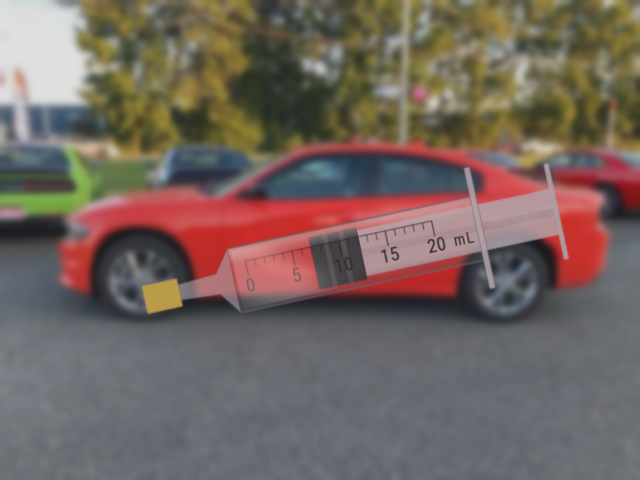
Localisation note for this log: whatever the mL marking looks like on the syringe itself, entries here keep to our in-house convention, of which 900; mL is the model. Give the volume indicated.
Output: 7; mL
